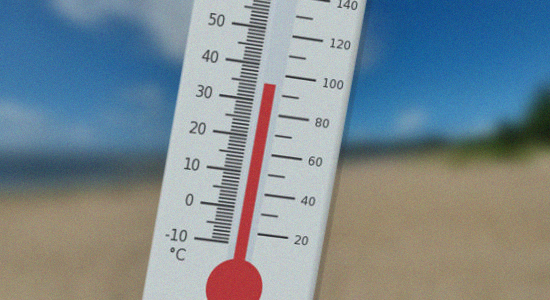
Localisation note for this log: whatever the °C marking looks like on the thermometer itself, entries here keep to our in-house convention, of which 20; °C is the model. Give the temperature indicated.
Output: 35; °C
